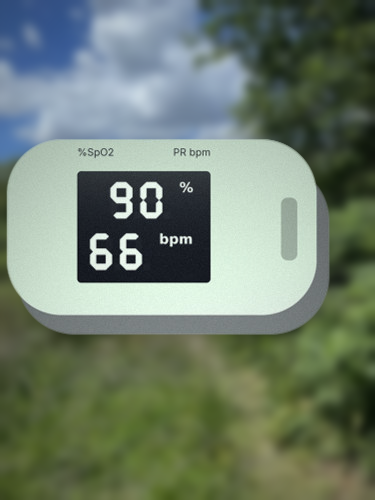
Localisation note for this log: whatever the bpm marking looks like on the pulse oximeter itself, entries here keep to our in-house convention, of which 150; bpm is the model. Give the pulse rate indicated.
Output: 66; bpm
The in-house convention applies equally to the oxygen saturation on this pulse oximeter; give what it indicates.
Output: 90; %
